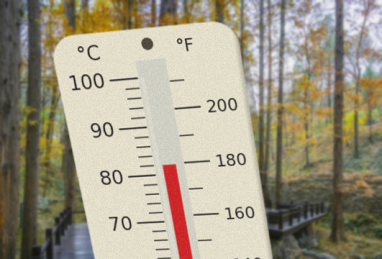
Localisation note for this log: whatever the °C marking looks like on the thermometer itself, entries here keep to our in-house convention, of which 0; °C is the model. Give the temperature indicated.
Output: 82; °C
